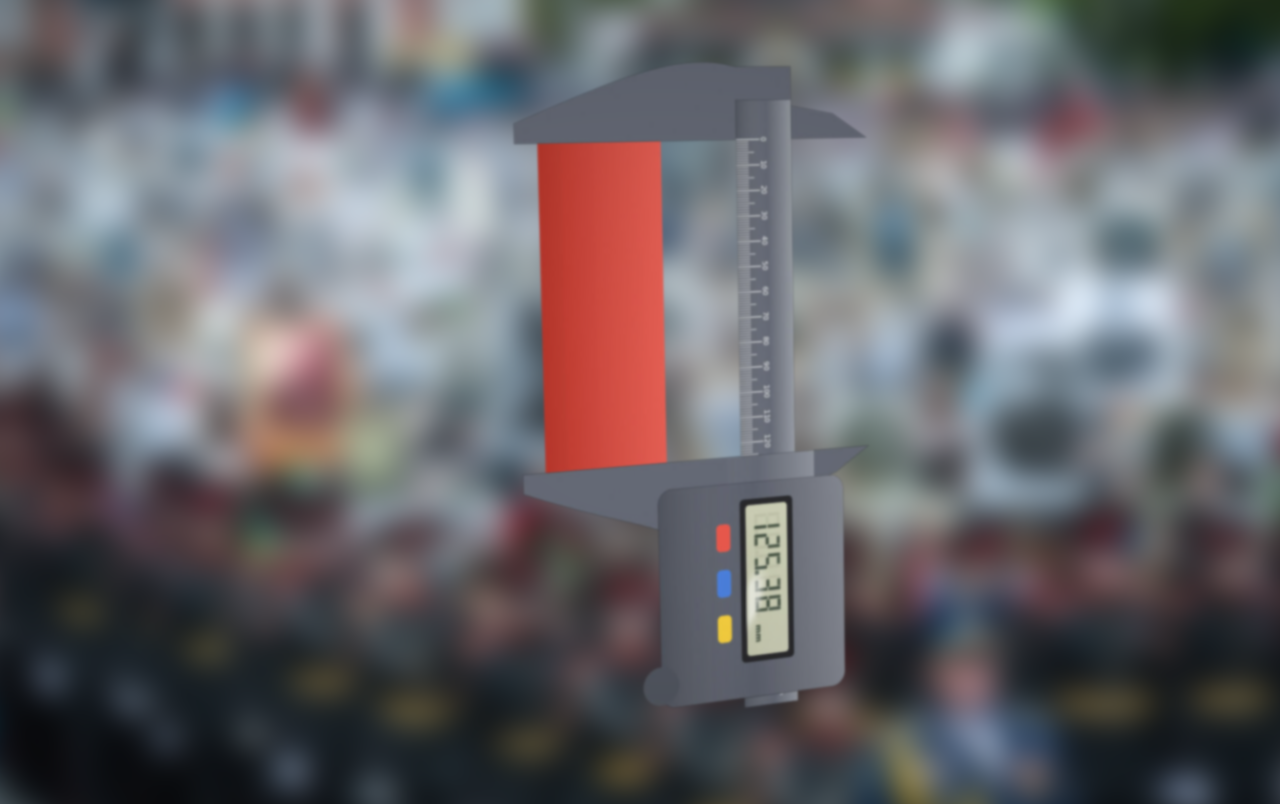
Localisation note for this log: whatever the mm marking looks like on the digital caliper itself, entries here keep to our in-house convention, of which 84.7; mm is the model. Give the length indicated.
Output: 125.38; mm
